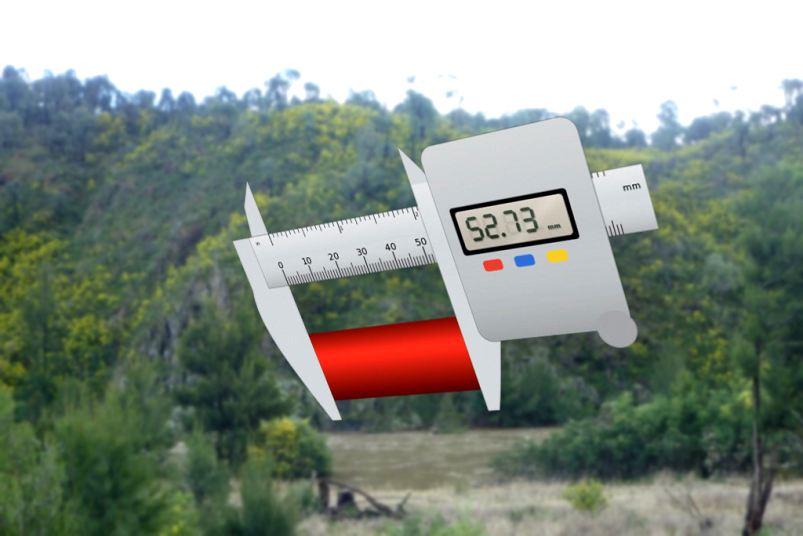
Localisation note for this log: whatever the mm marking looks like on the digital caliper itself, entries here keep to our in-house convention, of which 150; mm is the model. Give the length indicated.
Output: 52.73; mm
